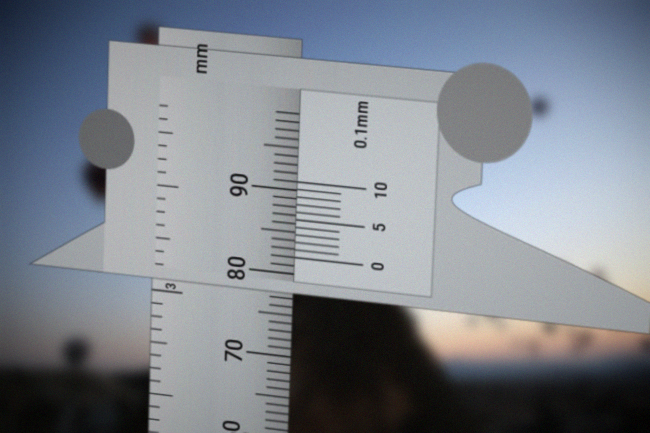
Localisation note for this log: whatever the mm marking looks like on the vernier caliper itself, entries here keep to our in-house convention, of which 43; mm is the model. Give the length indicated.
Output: 82.0; mm
